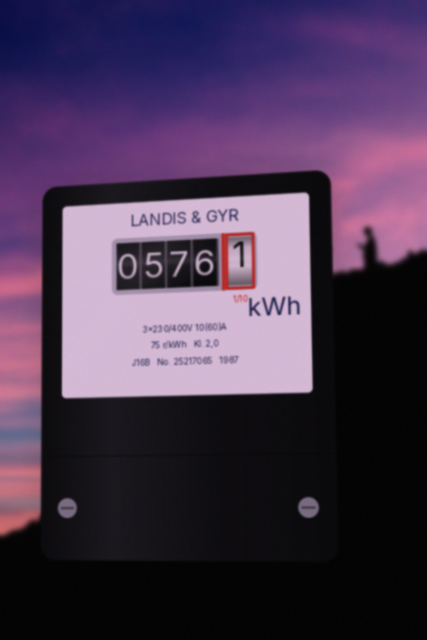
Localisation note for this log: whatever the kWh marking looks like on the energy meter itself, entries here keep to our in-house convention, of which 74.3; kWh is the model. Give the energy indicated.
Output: 576.1; kWh
